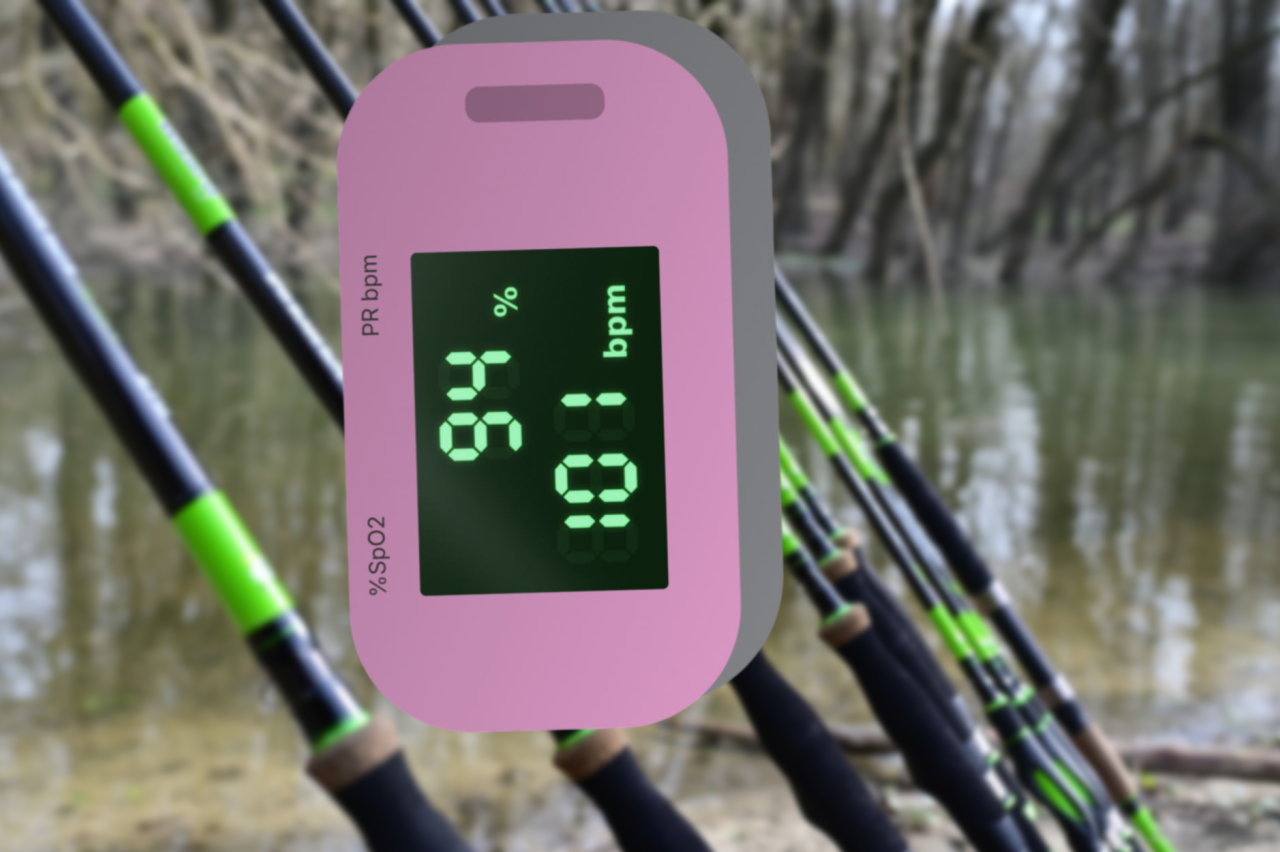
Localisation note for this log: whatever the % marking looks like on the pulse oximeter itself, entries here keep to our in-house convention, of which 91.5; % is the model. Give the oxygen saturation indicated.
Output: 94; %
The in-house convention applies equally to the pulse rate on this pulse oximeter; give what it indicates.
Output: 101; bpm
